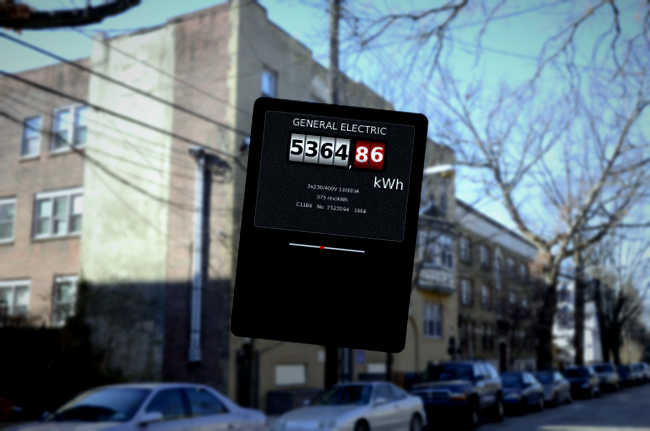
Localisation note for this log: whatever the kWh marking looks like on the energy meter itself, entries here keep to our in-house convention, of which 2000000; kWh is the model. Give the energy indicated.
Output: 5364.86; kWh
